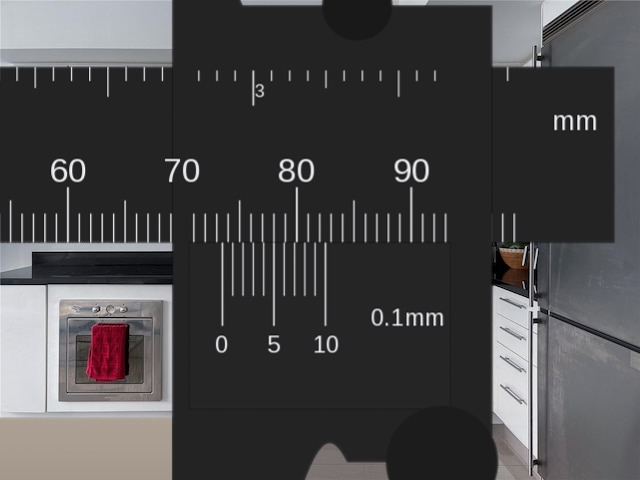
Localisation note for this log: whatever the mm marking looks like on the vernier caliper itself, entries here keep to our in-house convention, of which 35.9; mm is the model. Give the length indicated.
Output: 73.5; mm
